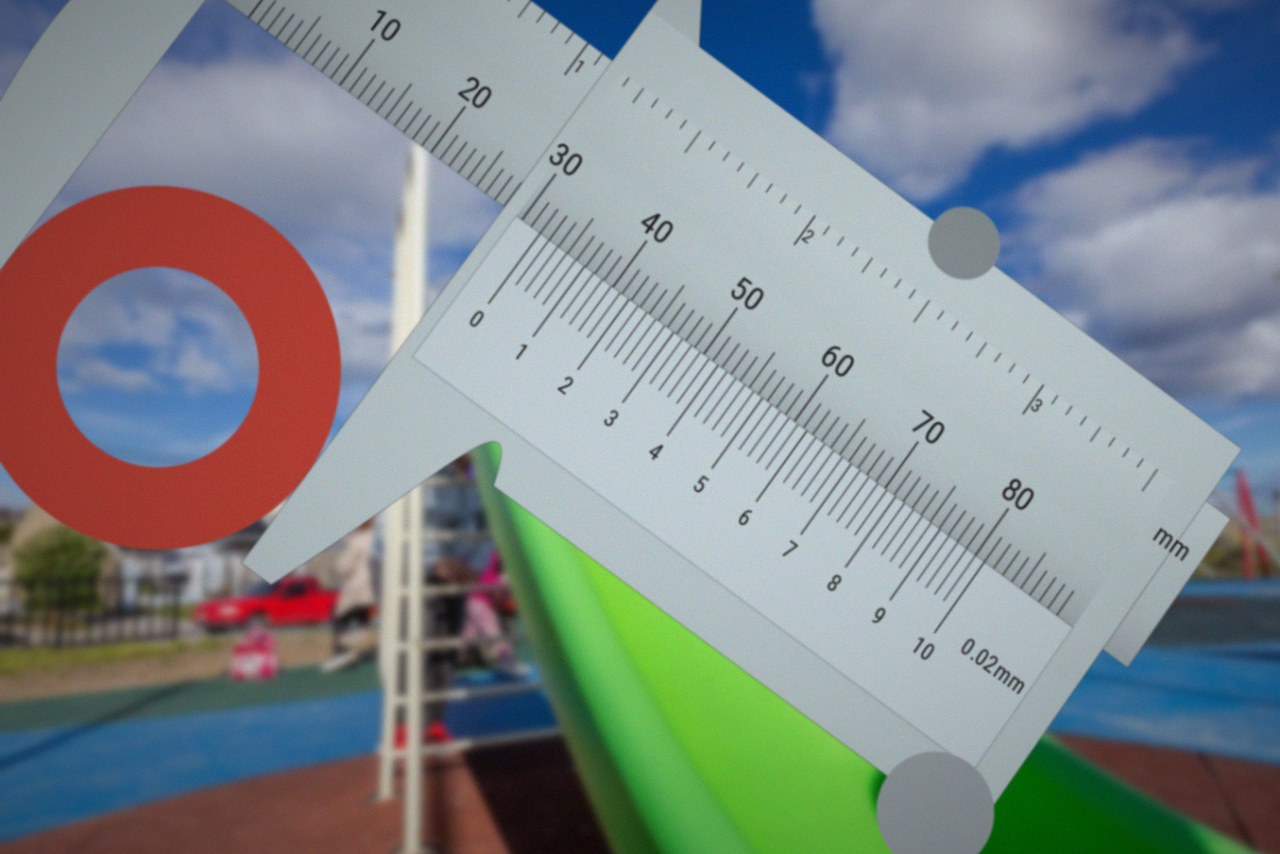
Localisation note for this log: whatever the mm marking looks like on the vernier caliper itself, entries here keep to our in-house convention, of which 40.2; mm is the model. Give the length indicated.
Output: 32.0; mm
